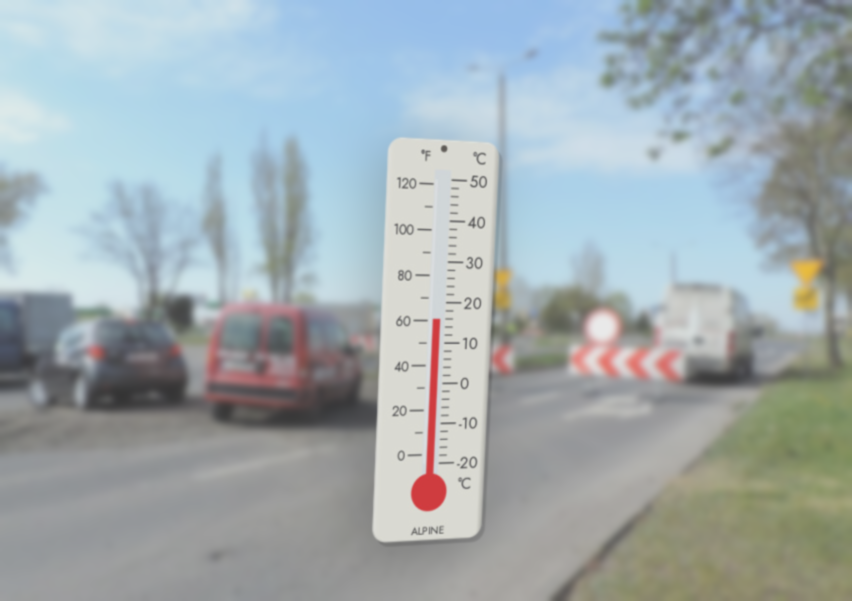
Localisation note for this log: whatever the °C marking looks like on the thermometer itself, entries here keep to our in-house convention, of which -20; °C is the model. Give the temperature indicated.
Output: 16; °C
